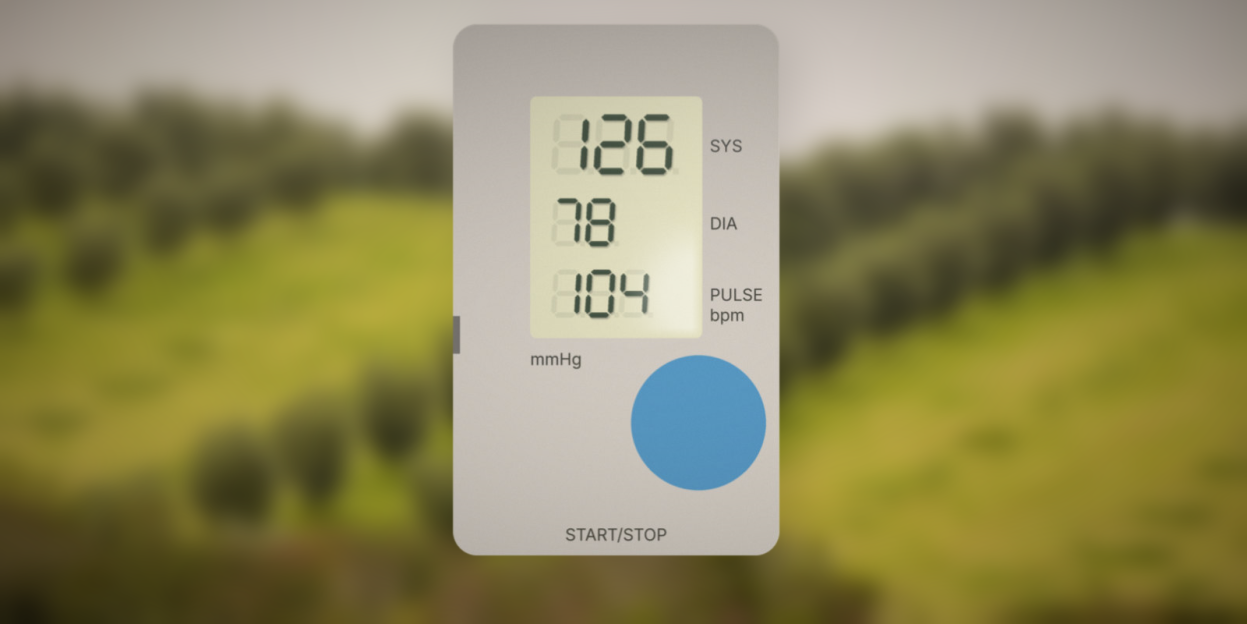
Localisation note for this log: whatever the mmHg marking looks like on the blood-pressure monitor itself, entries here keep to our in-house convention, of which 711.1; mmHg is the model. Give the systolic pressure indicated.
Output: 126; mmHg
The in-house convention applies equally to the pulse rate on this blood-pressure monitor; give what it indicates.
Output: 104; bpm
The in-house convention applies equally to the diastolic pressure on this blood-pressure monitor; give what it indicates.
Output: 78; mmHg
